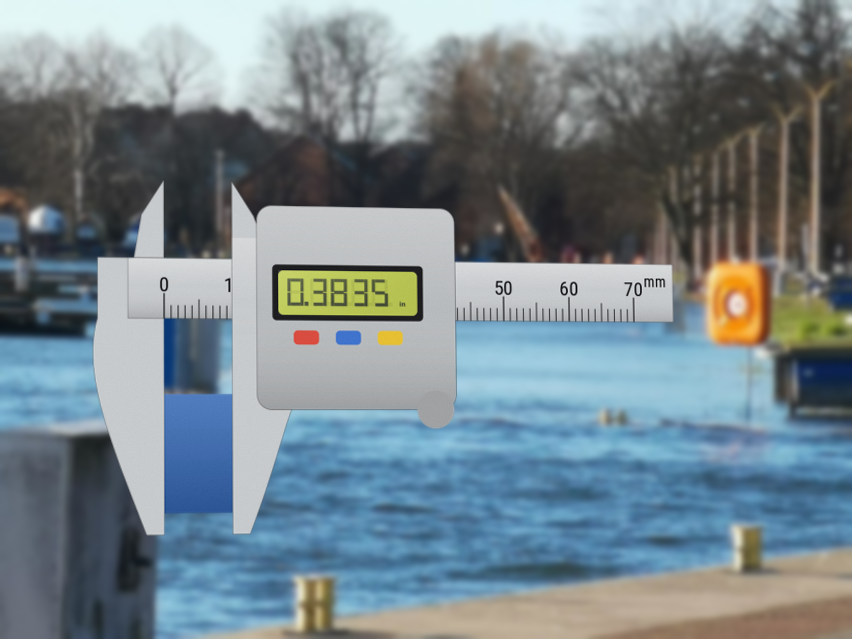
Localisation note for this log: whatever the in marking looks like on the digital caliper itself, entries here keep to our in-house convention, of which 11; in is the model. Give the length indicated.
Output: 0.3835; in
